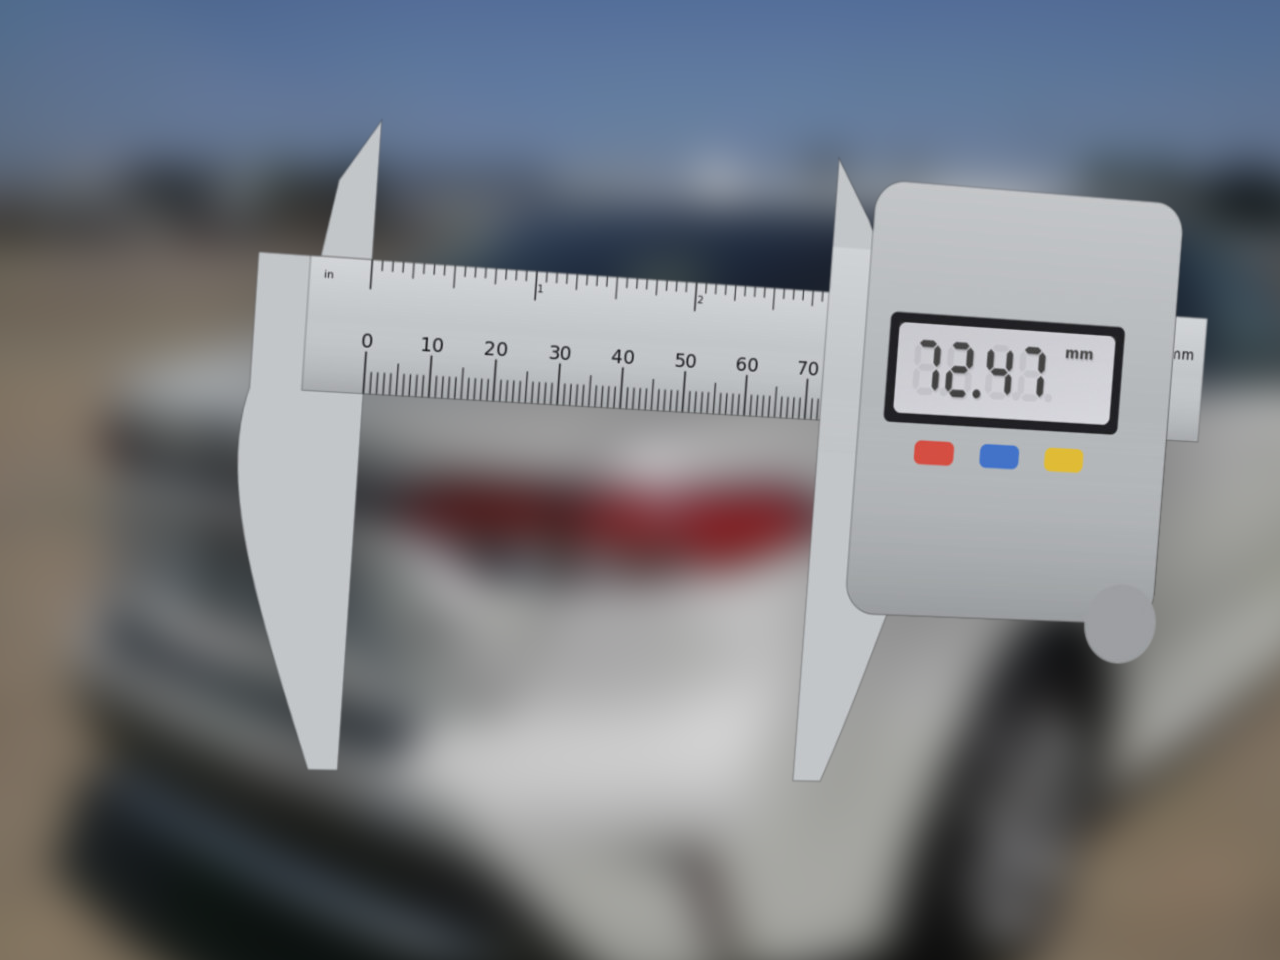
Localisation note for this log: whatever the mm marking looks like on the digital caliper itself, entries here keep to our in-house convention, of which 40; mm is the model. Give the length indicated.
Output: 72.47; mm
